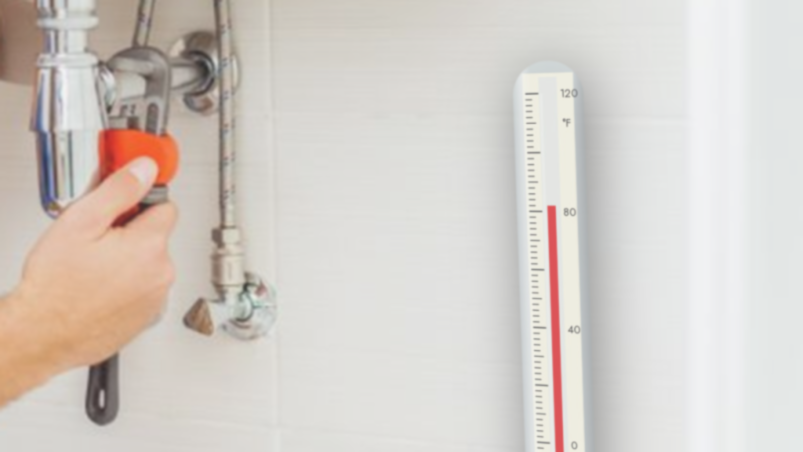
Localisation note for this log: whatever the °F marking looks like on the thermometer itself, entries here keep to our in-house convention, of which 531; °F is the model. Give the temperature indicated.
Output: 82; °F
